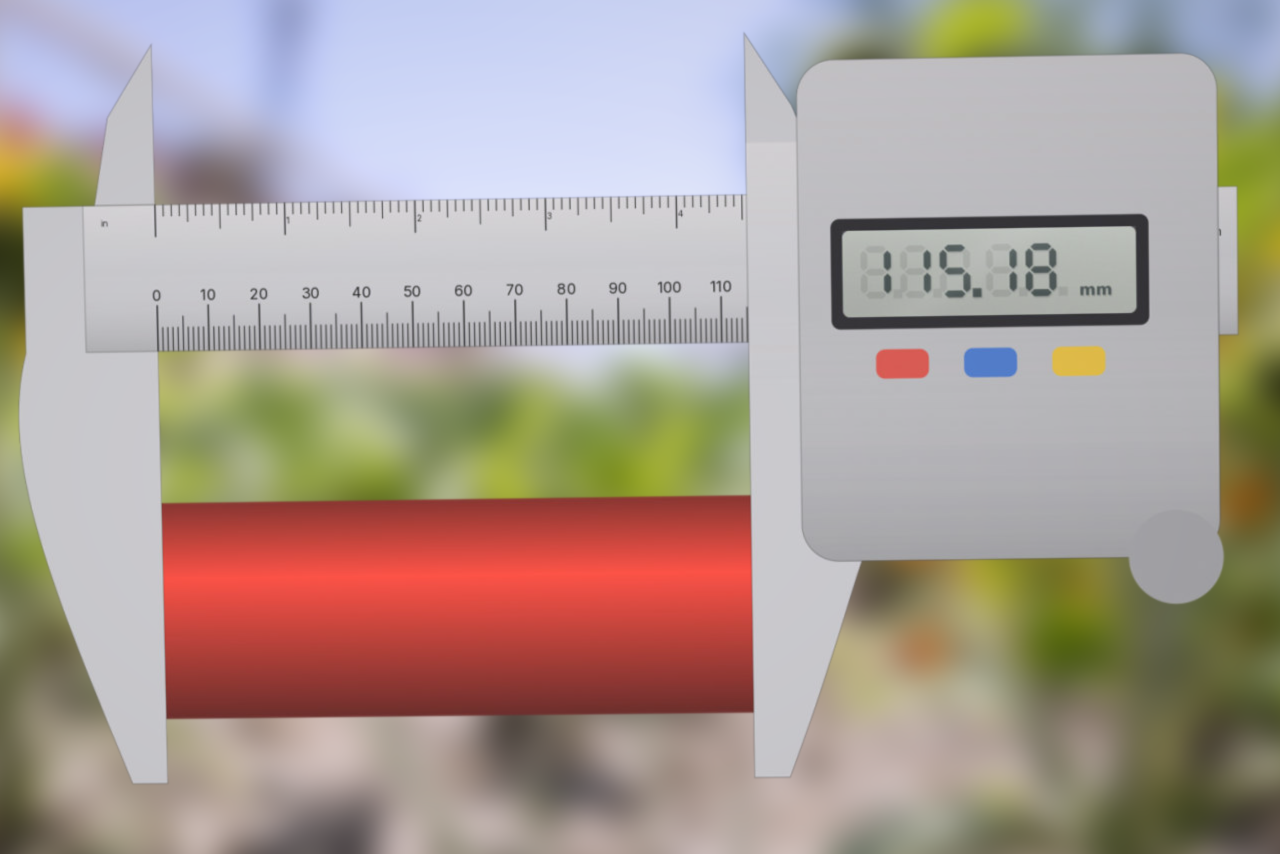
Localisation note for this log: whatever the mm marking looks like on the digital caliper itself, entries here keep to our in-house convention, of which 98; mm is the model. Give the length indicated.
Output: 115.18; mm
